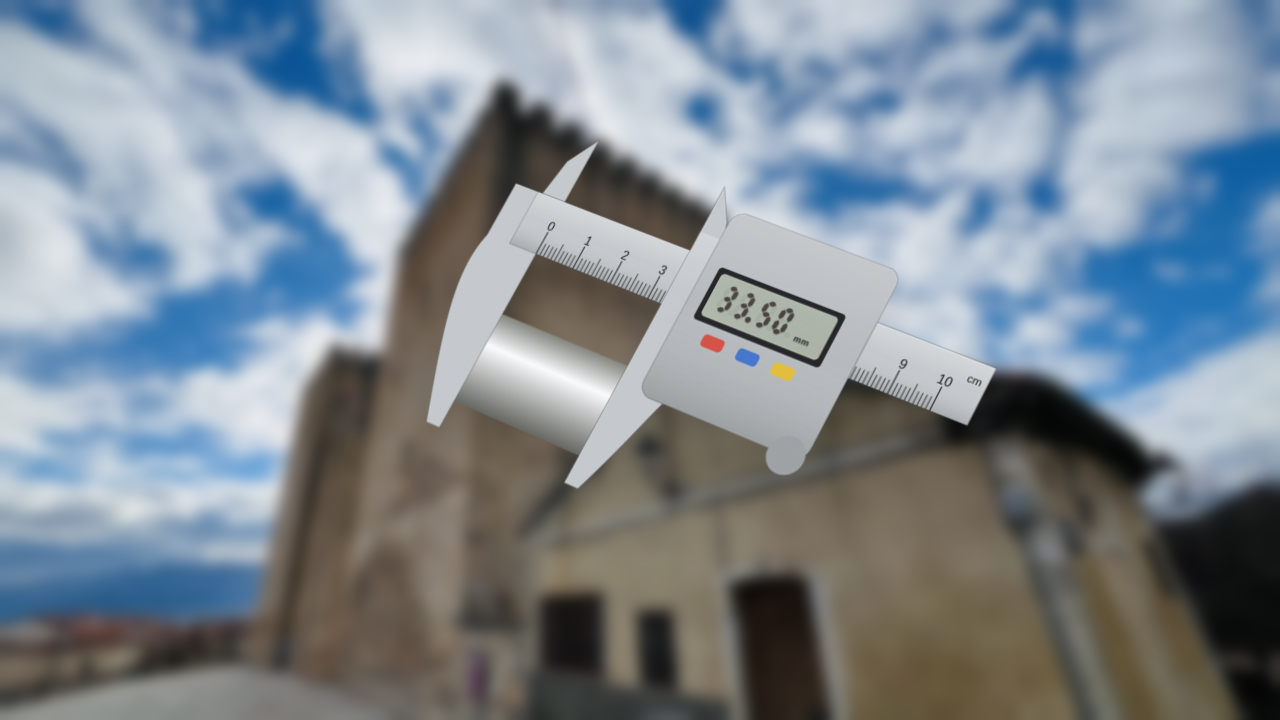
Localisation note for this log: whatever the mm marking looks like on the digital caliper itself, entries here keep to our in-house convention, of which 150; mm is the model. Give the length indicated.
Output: 33.50; mm
